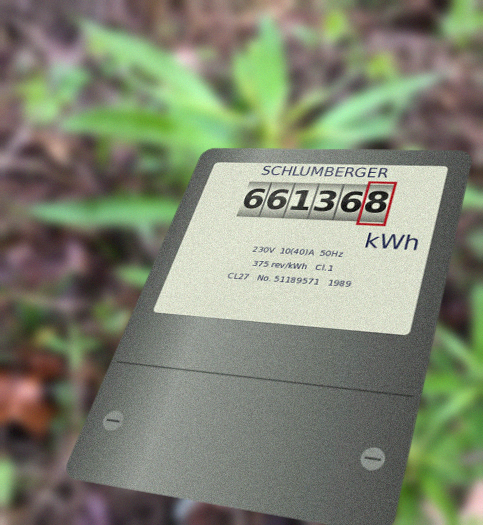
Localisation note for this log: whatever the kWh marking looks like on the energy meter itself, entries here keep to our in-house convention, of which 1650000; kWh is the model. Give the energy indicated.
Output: 66136.8; kWh
